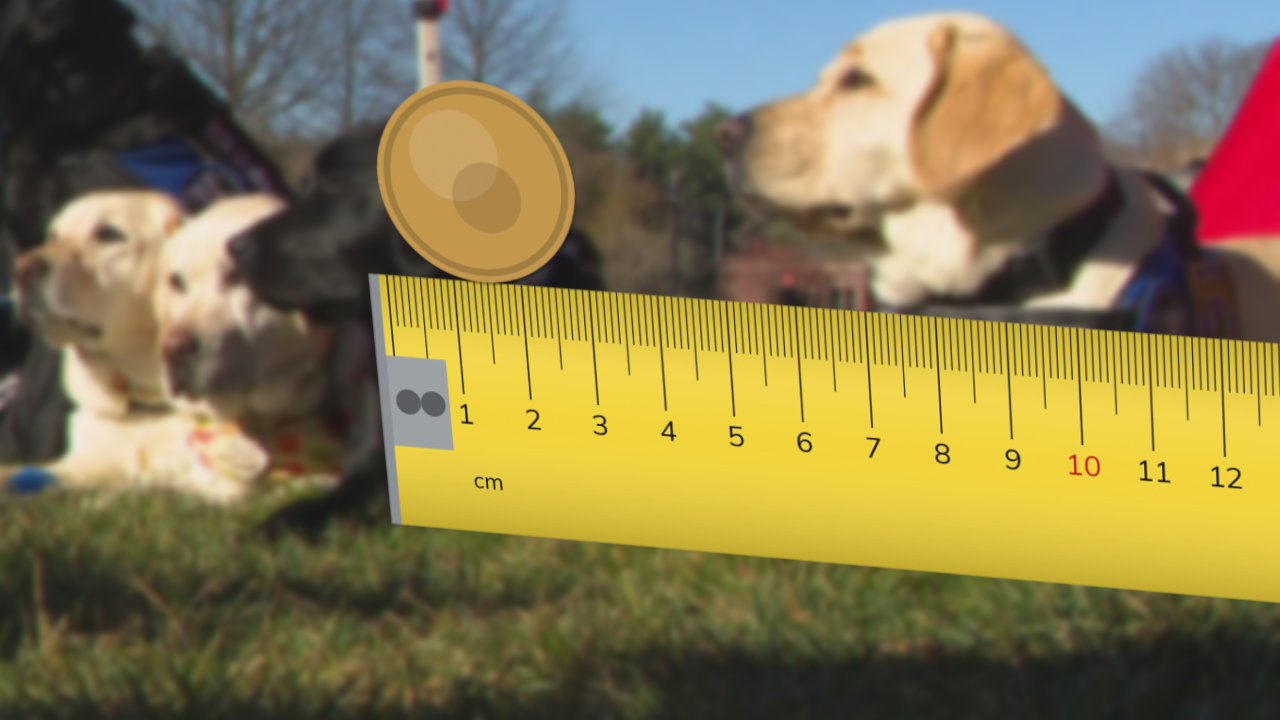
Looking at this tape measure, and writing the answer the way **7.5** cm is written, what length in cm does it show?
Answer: **2.9** cm
